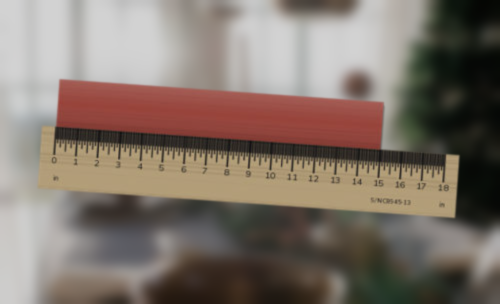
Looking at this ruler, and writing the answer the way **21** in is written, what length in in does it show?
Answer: **15** in
